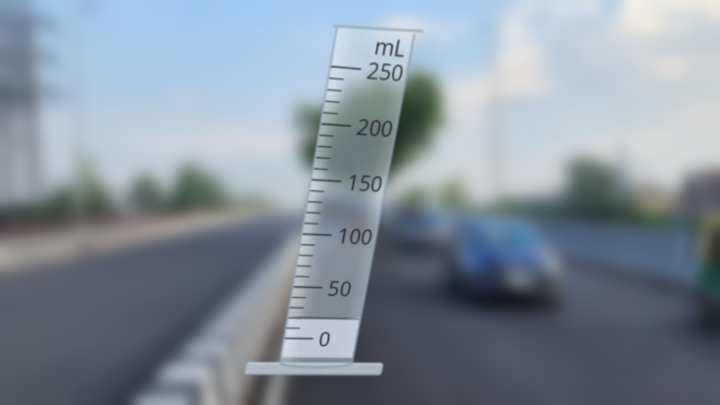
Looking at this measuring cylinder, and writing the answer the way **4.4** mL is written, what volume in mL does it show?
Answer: **20** mL
